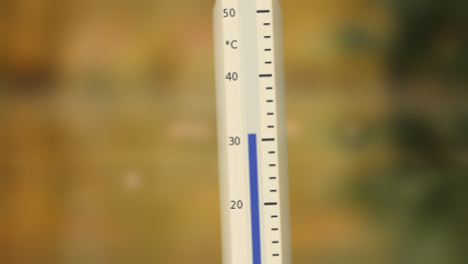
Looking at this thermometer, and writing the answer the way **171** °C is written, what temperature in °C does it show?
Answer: **31** °C
